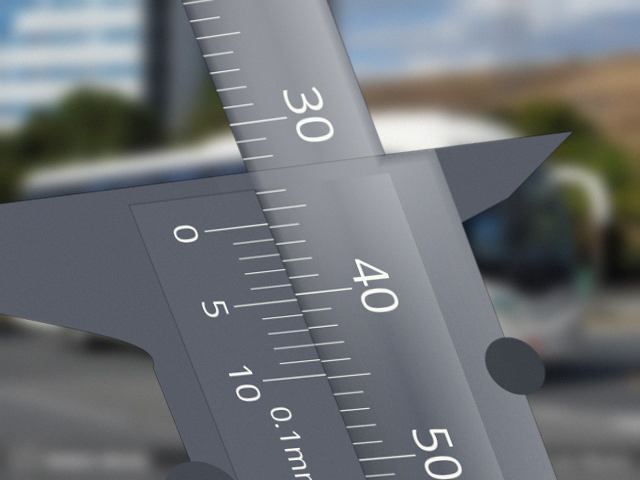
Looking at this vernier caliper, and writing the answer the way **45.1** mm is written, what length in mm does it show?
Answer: **35.8** mm
